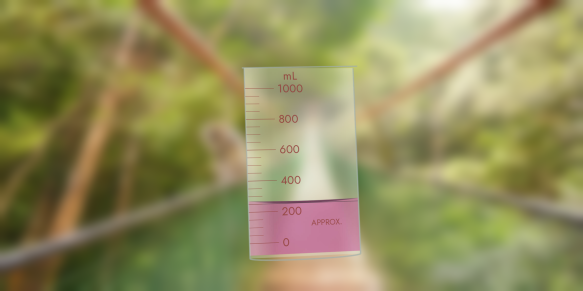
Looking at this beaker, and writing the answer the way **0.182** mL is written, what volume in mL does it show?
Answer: **250** mL
